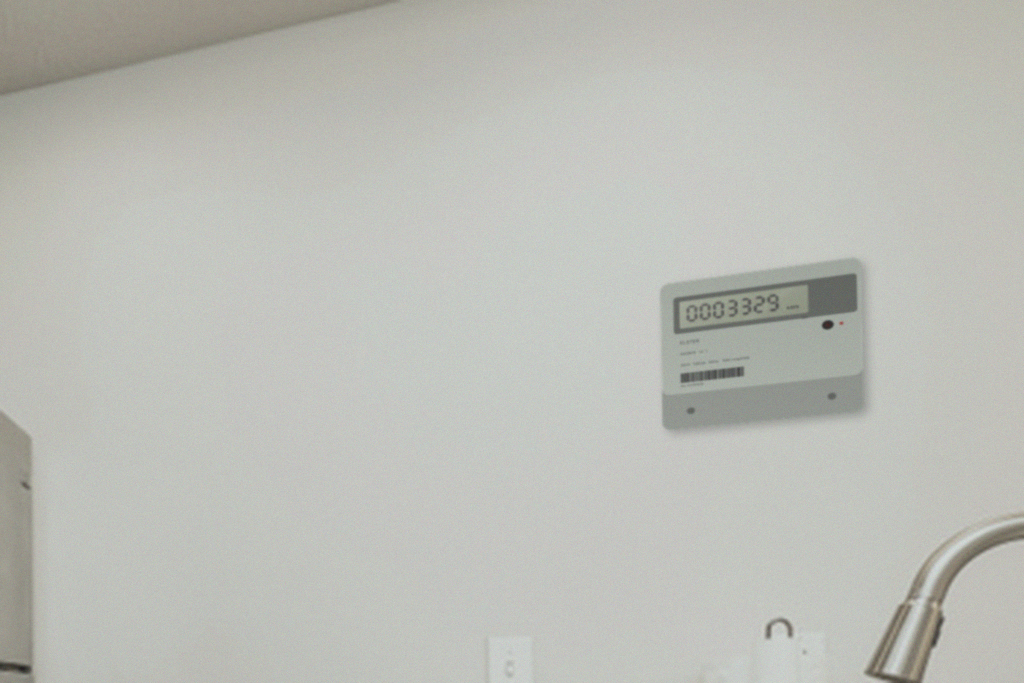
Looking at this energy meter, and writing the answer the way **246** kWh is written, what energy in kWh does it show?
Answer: **3329** kWh
